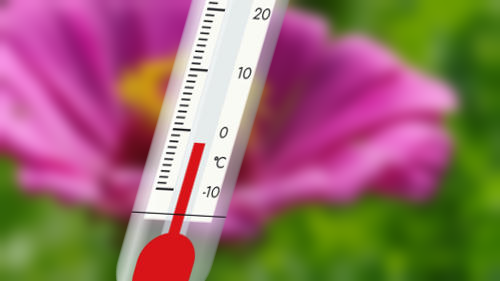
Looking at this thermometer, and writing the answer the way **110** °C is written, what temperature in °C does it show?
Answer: **-2** °C
